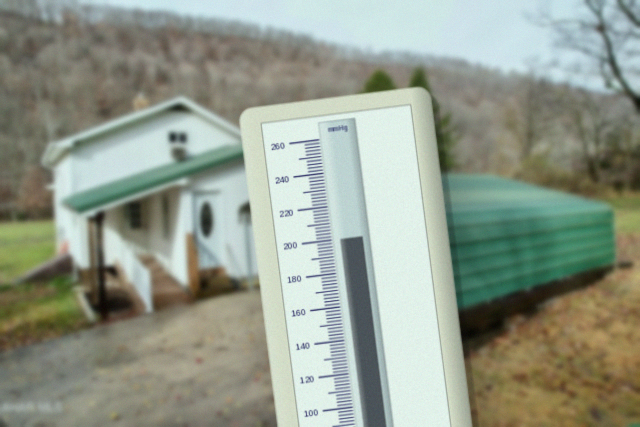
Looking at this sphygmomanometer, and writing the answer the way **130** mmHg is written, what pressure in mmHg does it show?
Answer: **200** mmHg
